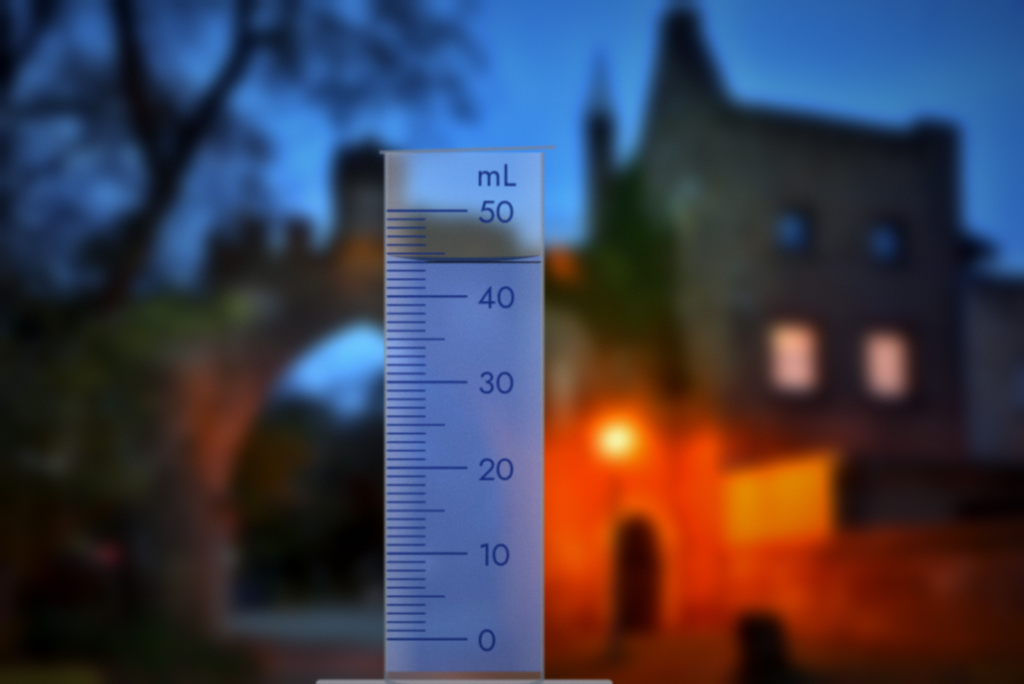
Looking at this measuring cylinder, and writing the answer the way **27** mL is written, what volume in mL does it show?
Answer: **44** mL
